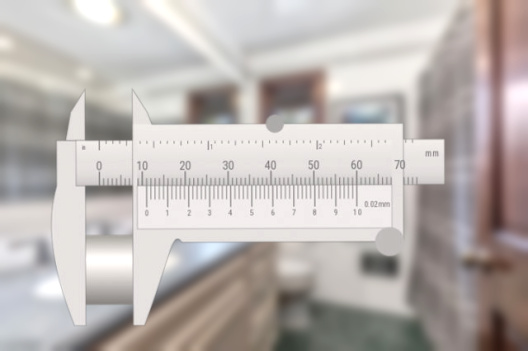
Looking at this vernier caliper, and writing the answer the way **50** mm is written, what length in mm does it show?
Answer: **11.0** mm
